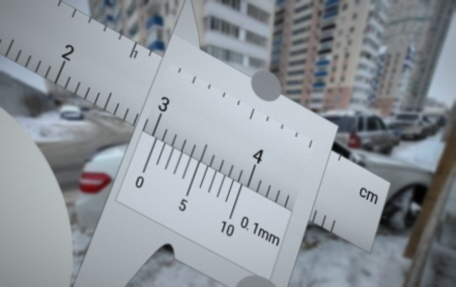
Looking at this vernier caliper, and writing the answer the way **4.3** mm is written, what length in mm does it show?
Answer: **30.4** mm
